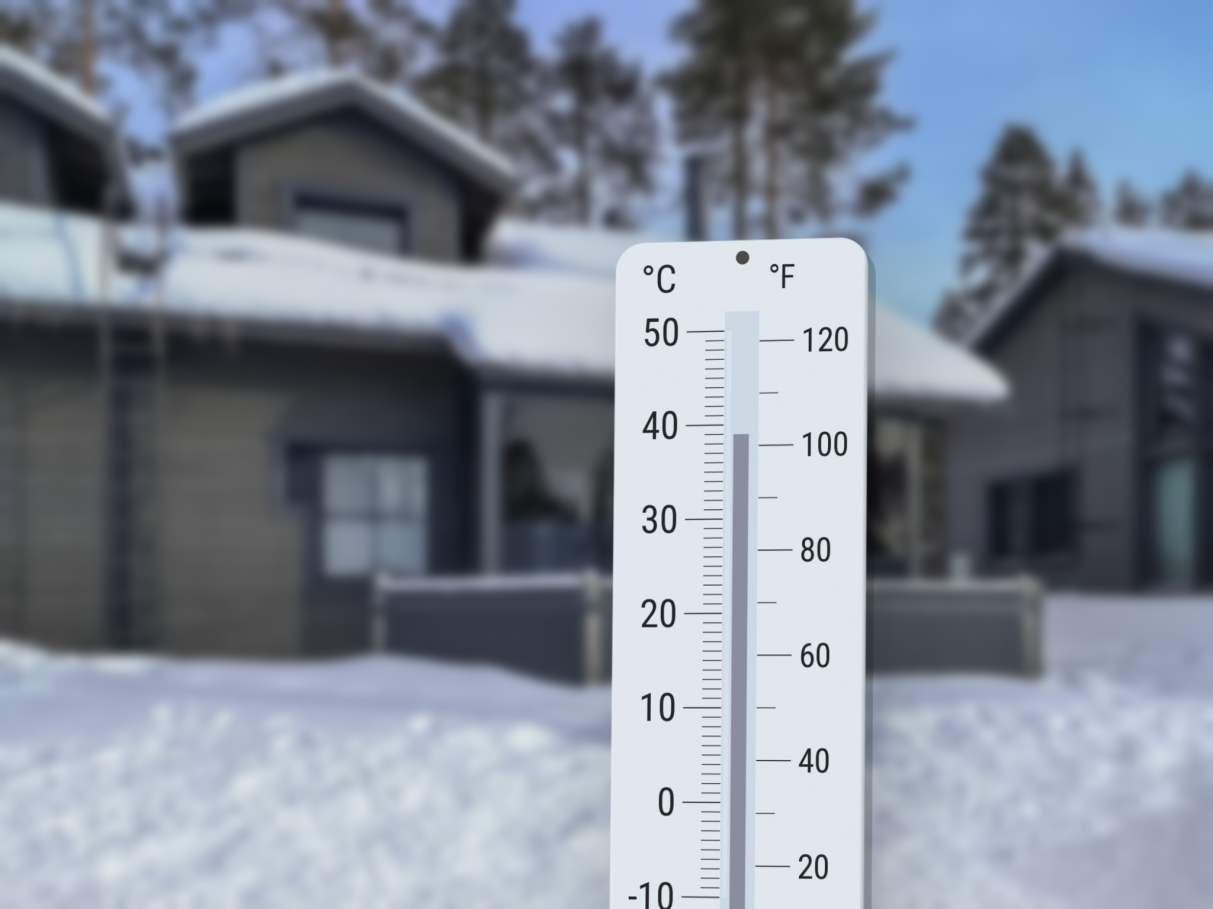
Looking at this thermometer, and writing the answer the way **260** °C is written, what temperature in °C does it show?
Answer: **39** °C
